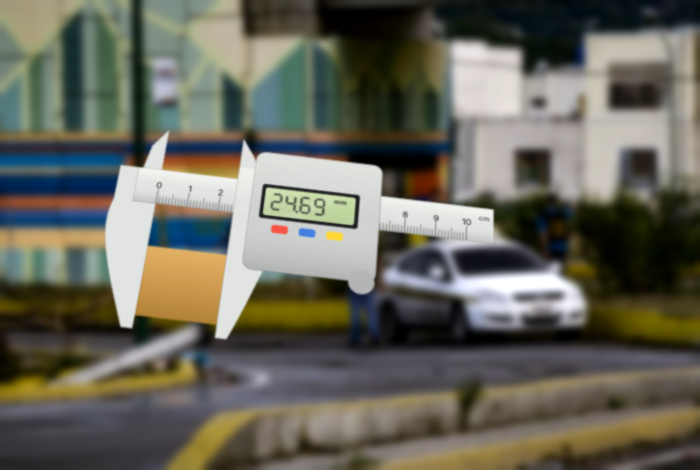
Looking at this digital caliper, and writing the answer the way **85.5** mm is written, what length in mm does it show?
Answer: **24.69** mm
